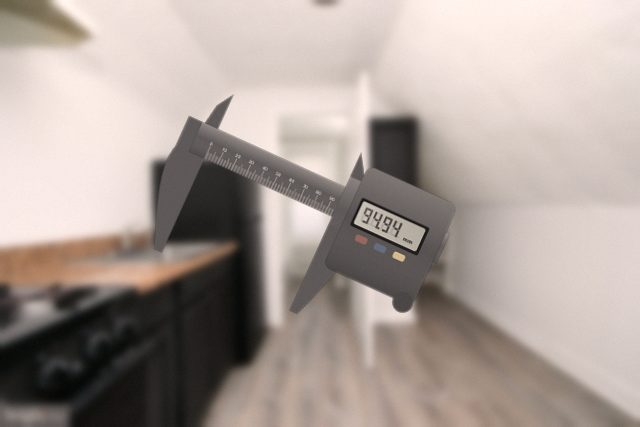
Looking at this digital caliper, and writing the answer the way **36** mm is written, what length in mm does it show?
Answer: **94.94** mm
